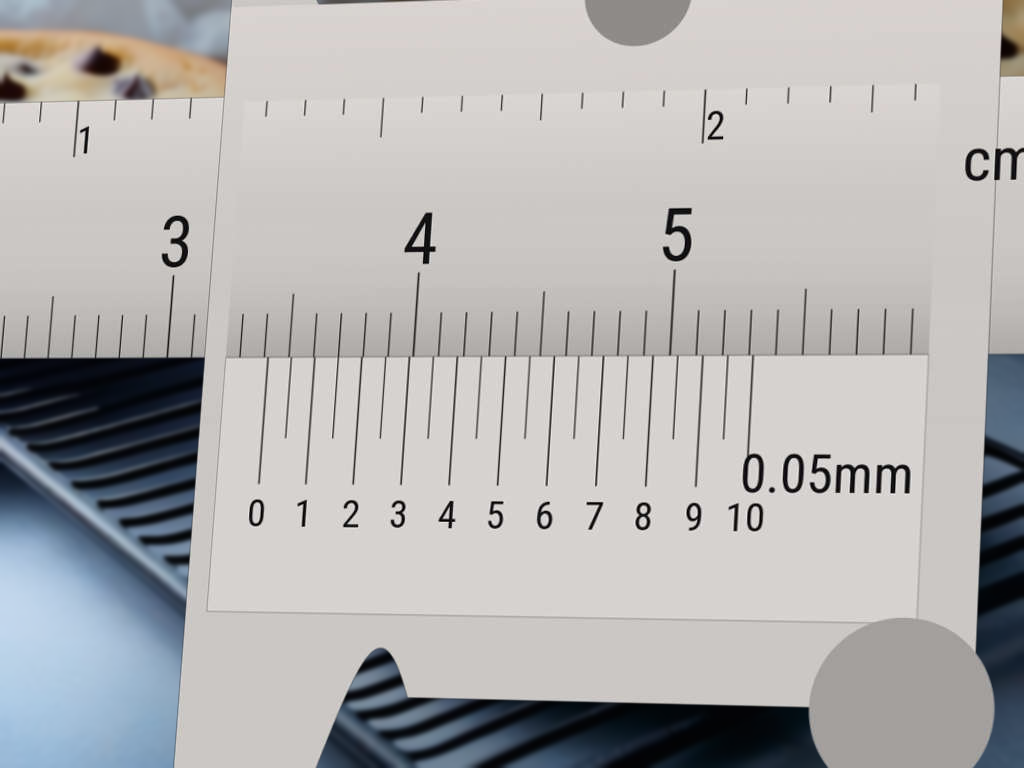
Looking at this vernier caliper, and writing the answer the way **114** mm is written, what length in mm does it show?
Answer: **34.15** mm
